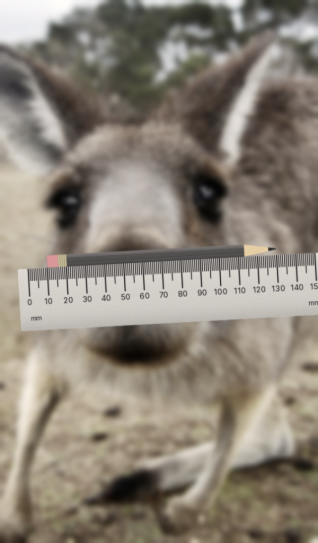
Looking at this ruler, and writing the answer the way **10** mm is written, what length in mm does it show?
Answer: **120** mm
